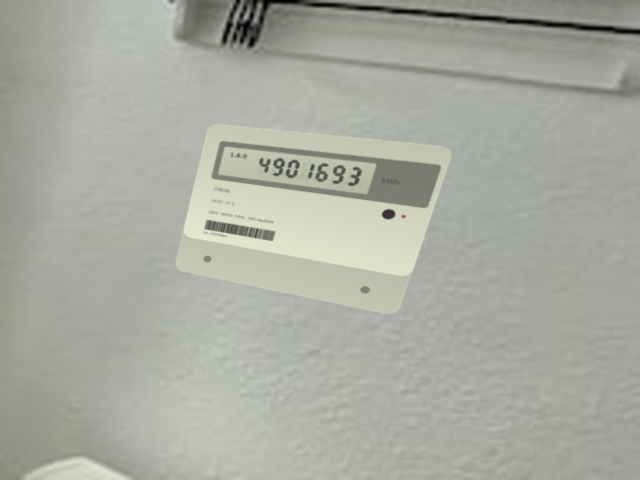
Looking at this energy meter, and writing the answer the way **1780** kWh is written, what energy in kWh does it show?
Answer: **4901693** kWh
